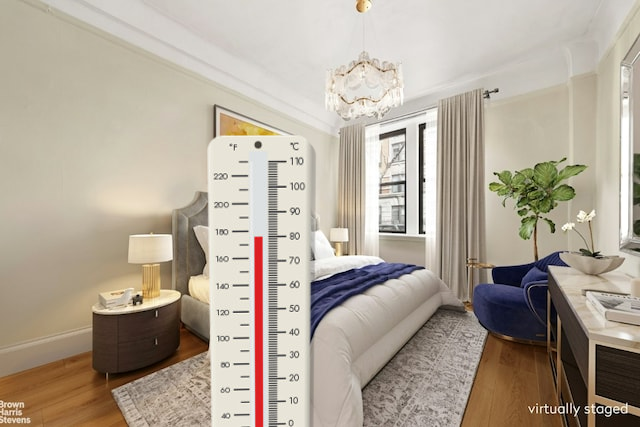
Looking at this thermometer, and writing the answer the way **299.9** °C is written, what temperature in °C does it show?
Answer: **80** °C
